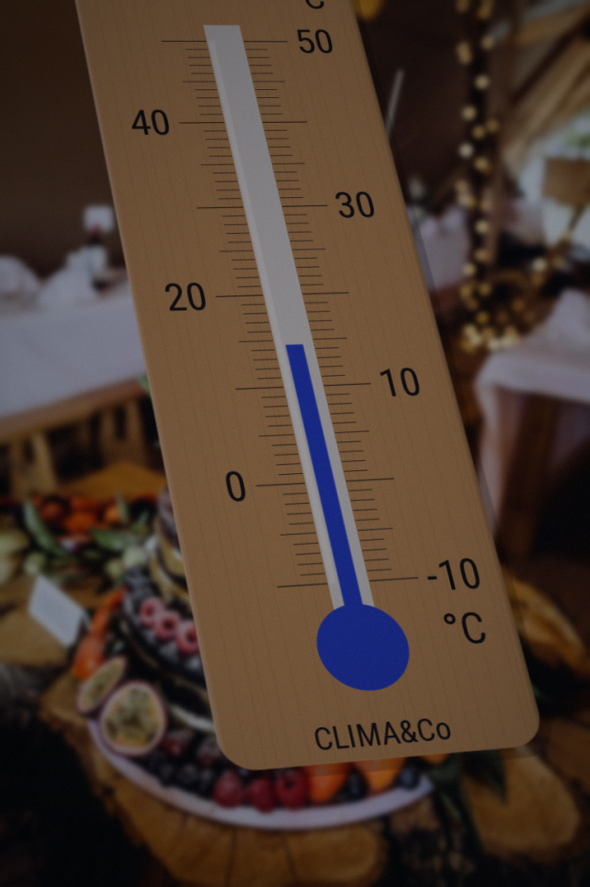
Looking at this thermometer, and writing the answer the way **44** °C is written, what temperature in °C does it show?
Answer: **14.5** °C
